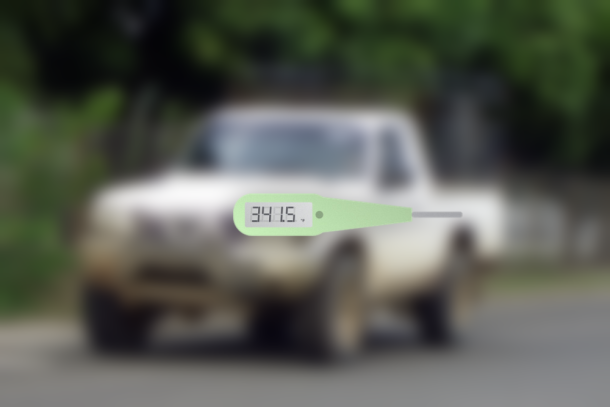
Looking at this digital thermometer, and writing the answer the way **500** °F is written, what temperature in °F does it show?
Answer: **341.5** °F
